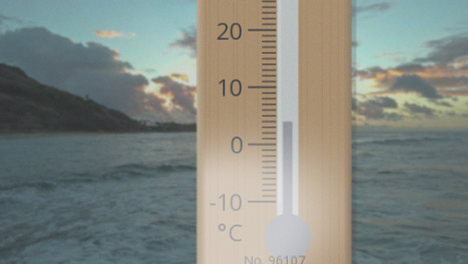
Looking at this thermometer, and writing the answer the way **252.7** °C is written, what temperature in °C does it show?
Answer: **4** °C
